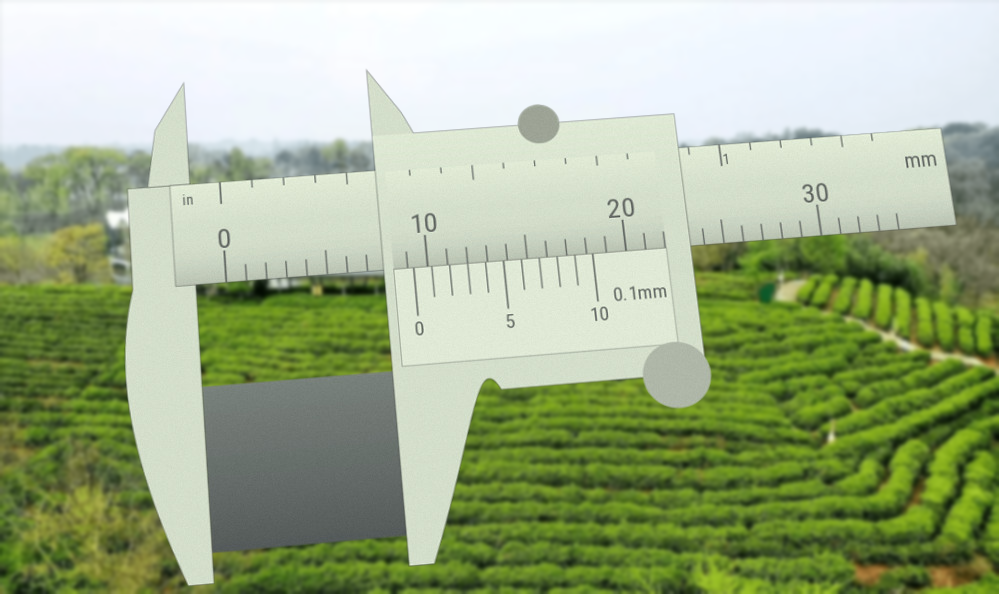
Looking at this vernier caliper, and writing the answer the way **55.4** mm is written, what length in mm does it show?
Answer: **9.3** mm
